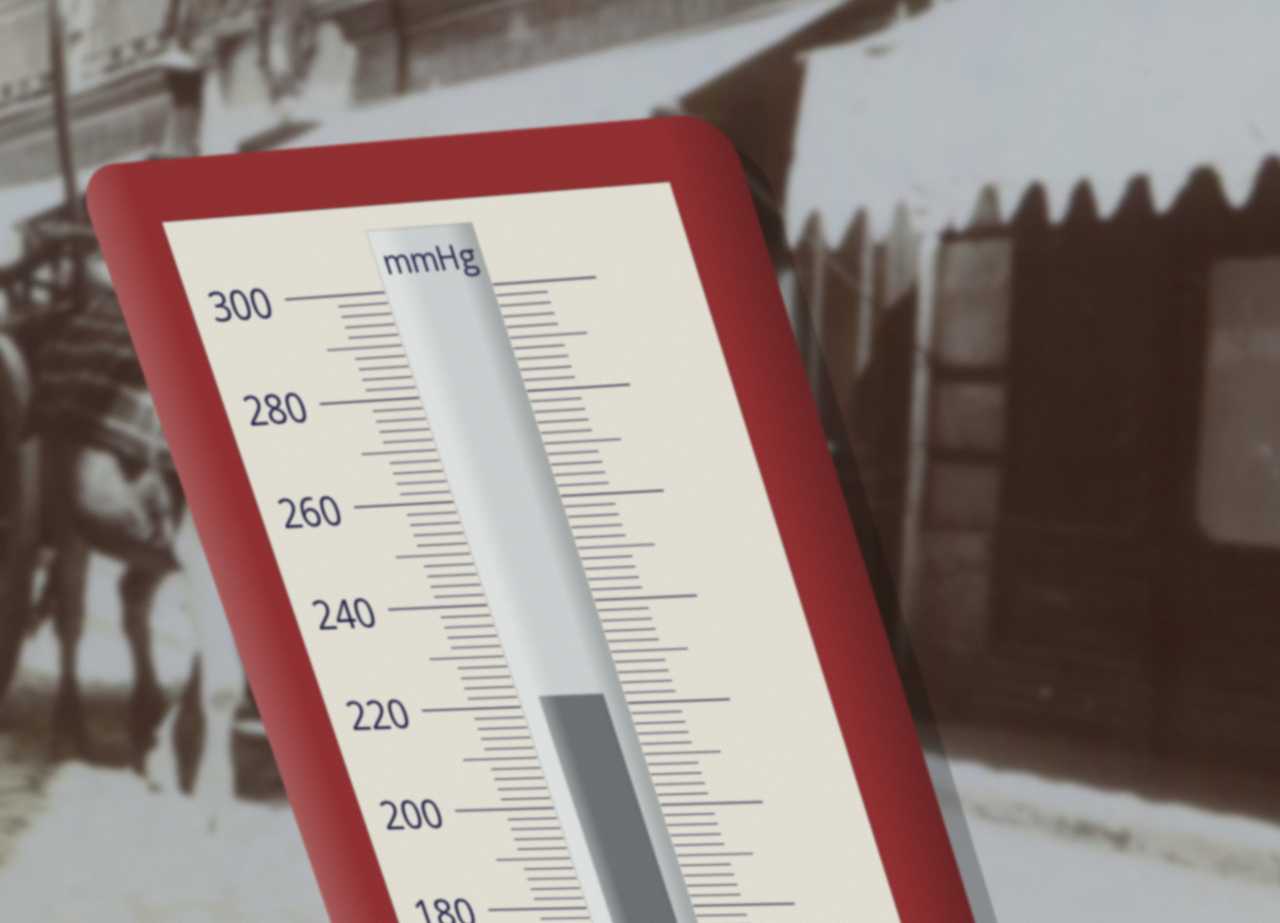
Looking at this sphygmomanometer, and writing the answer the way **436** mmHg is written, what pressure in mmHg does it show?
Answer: **222** mmHg
